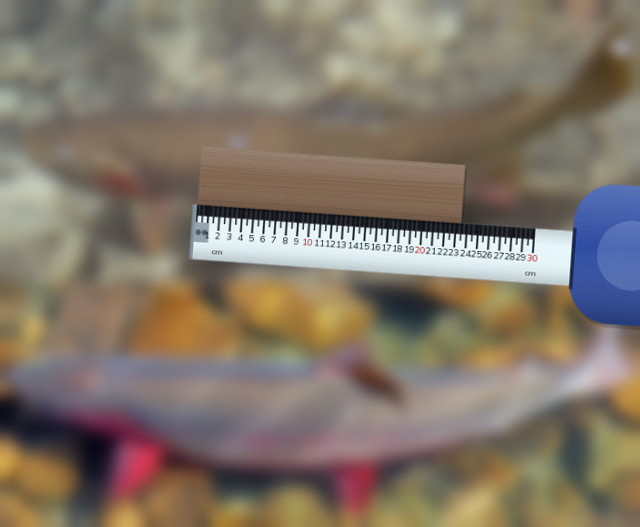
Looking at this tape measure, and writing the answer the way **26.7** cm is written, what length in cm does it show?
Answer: **23.5** cm
